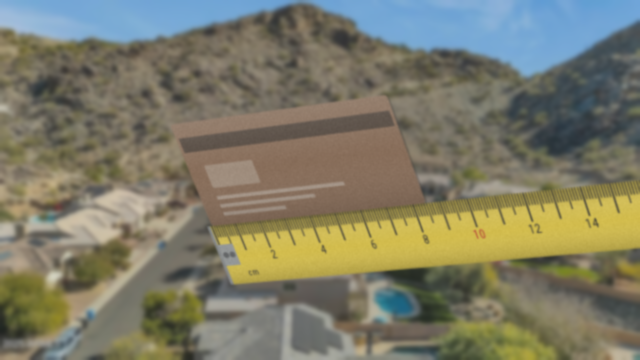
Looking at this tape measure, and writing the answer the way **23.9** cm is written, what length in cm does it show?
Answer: **8.5** cm
